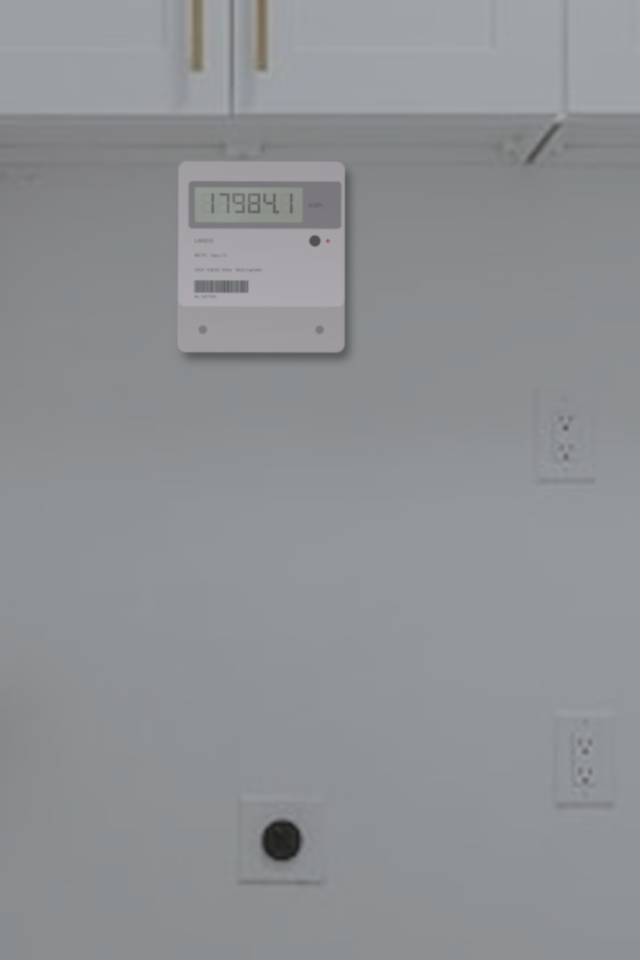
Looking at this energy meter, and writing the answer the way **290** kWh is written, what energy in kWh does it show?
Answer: **17984.1** kWh
